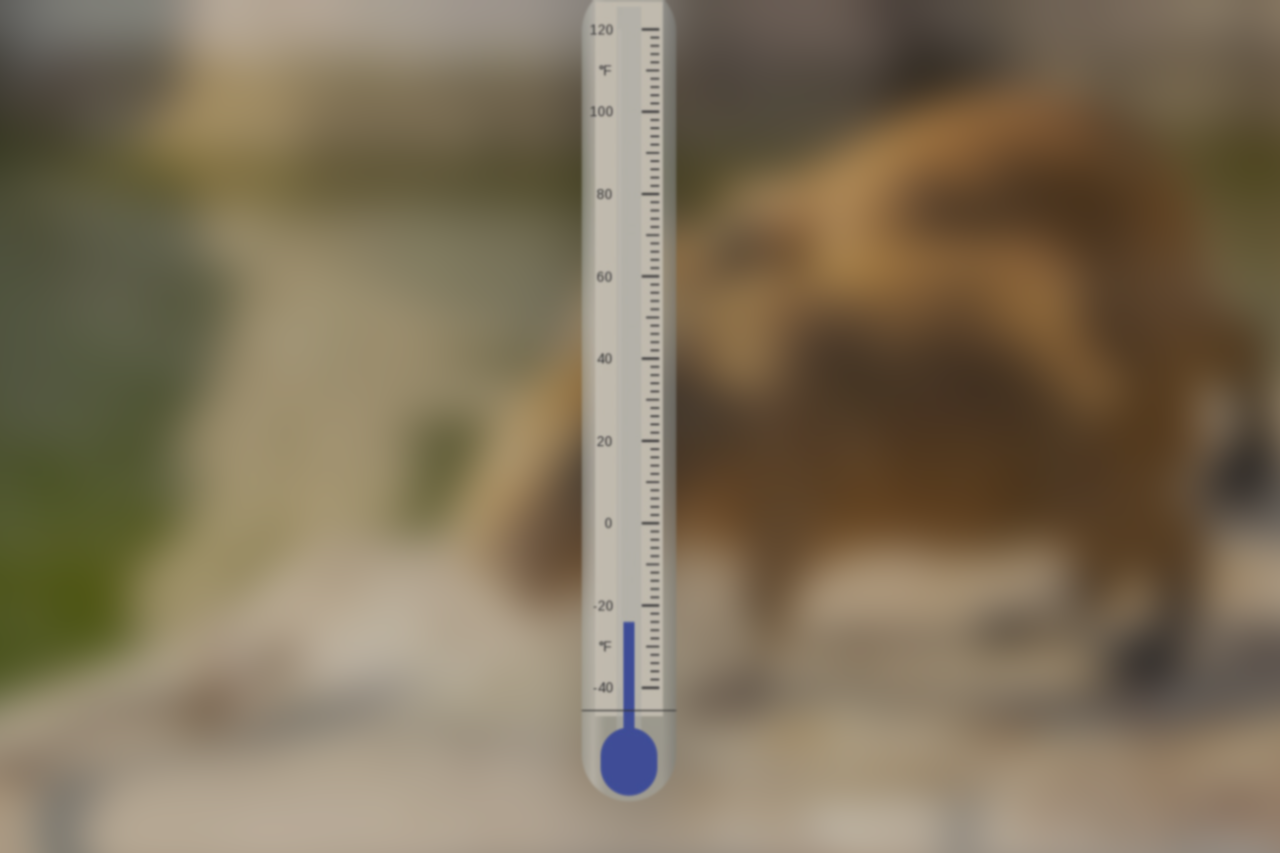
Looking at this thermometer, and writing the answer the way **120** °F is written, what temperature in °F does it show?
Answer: **-24** °F
